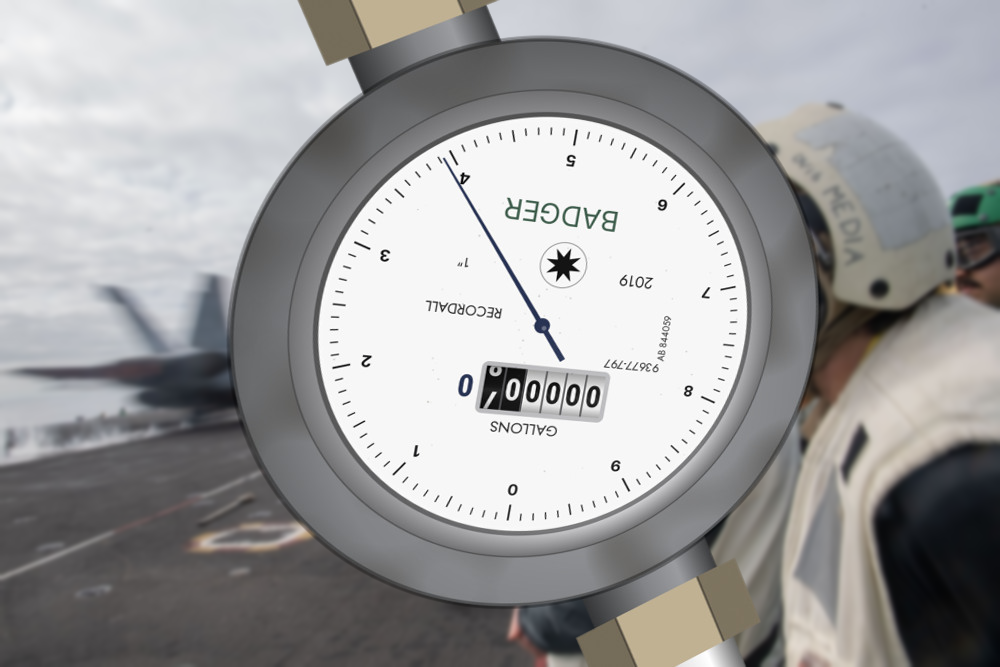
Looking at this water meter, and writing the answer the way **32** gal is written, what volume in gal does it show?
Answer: **73.9** gal
